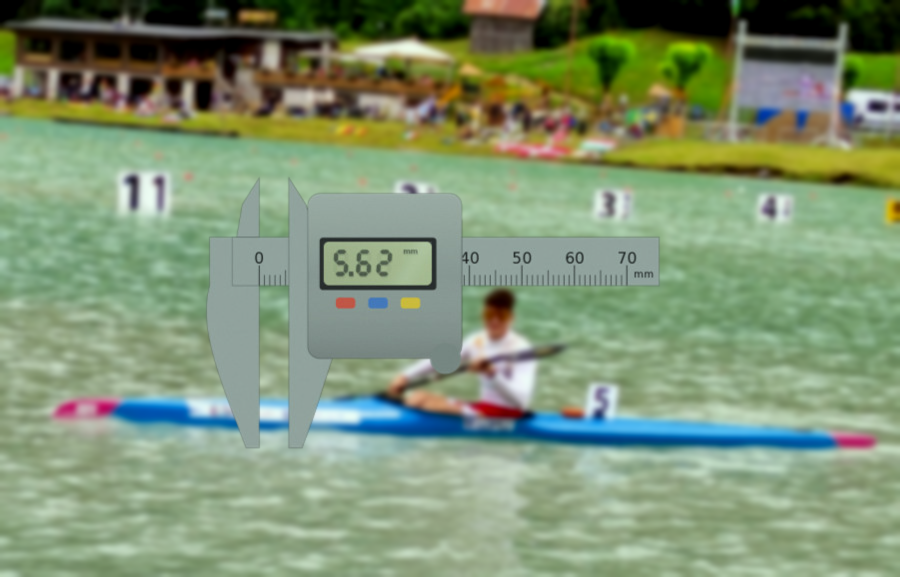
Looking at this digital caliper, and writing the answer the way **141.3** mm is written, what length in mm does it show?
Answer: **5.62** mm
